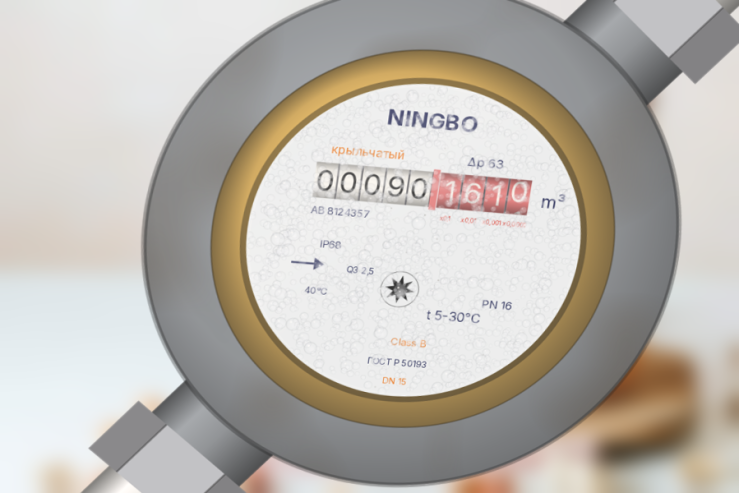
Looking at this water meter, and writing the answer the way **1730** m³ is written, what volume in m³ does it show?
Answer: **90.1610** m³
